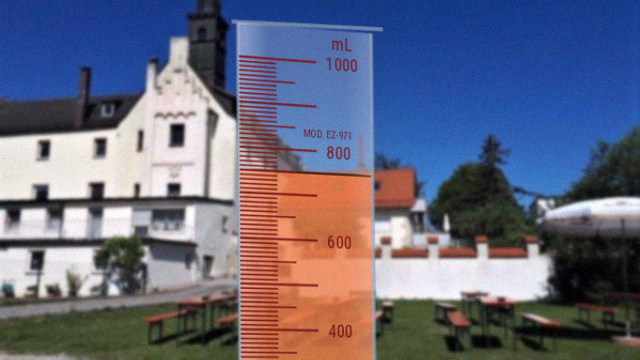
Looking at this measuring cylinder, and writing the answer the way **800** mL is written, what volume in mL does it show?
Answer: **750** mL
